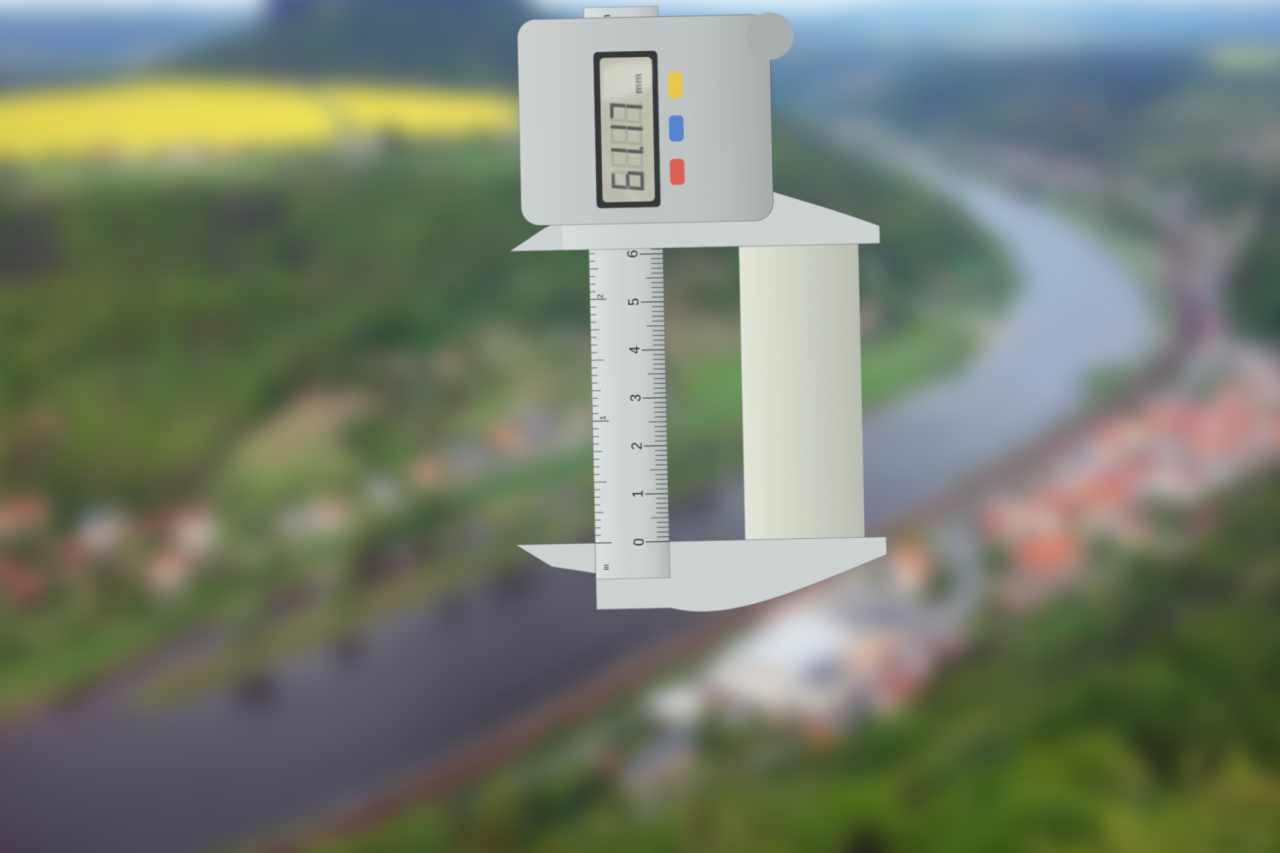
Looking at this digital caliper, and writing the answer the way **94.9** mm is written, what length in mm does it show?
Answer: **61.17** mm
